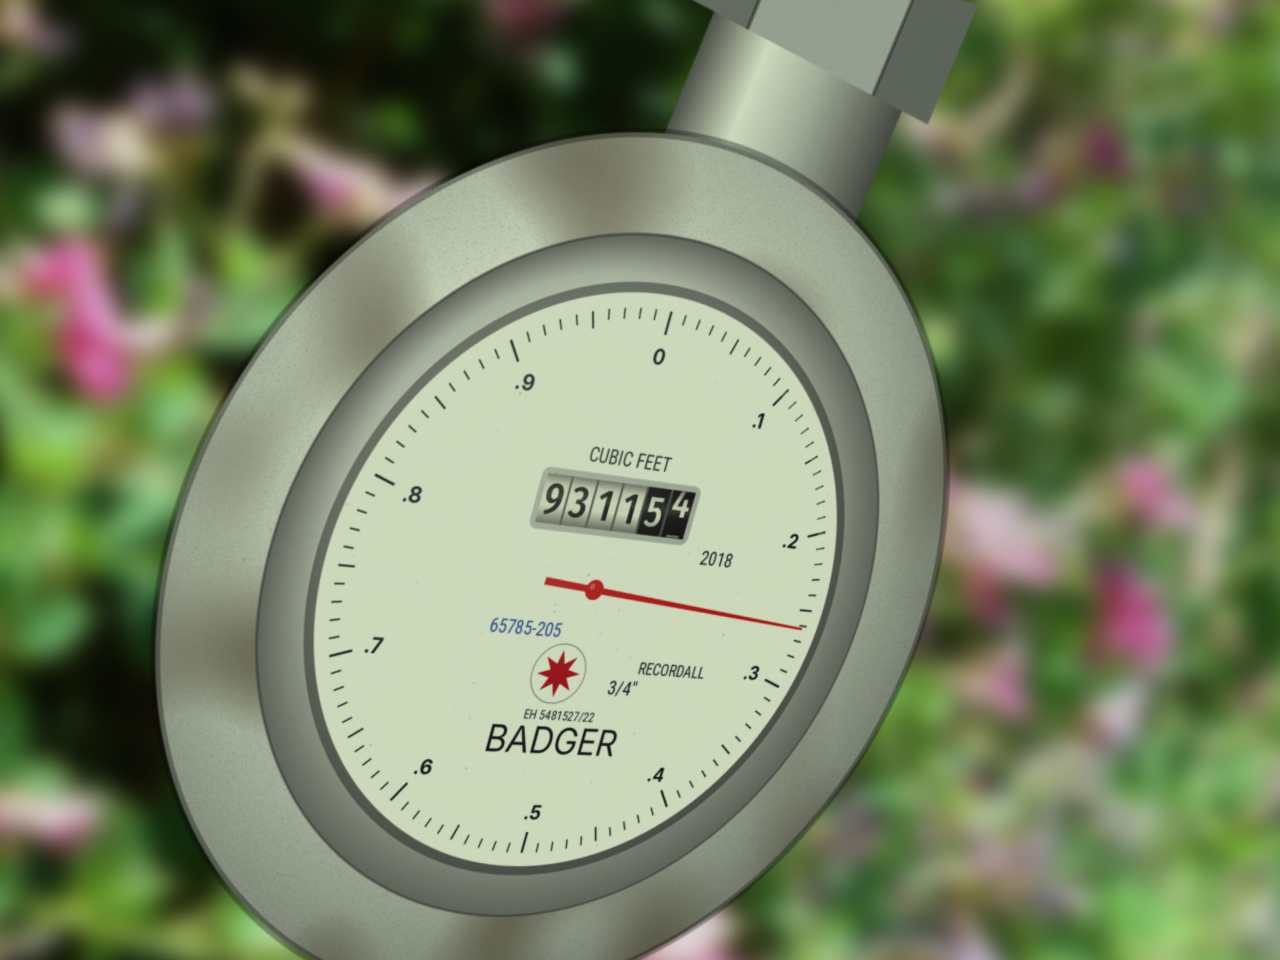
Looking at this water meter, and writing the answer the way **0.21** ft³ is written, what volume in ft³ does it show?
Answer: **931154.26** ft³
